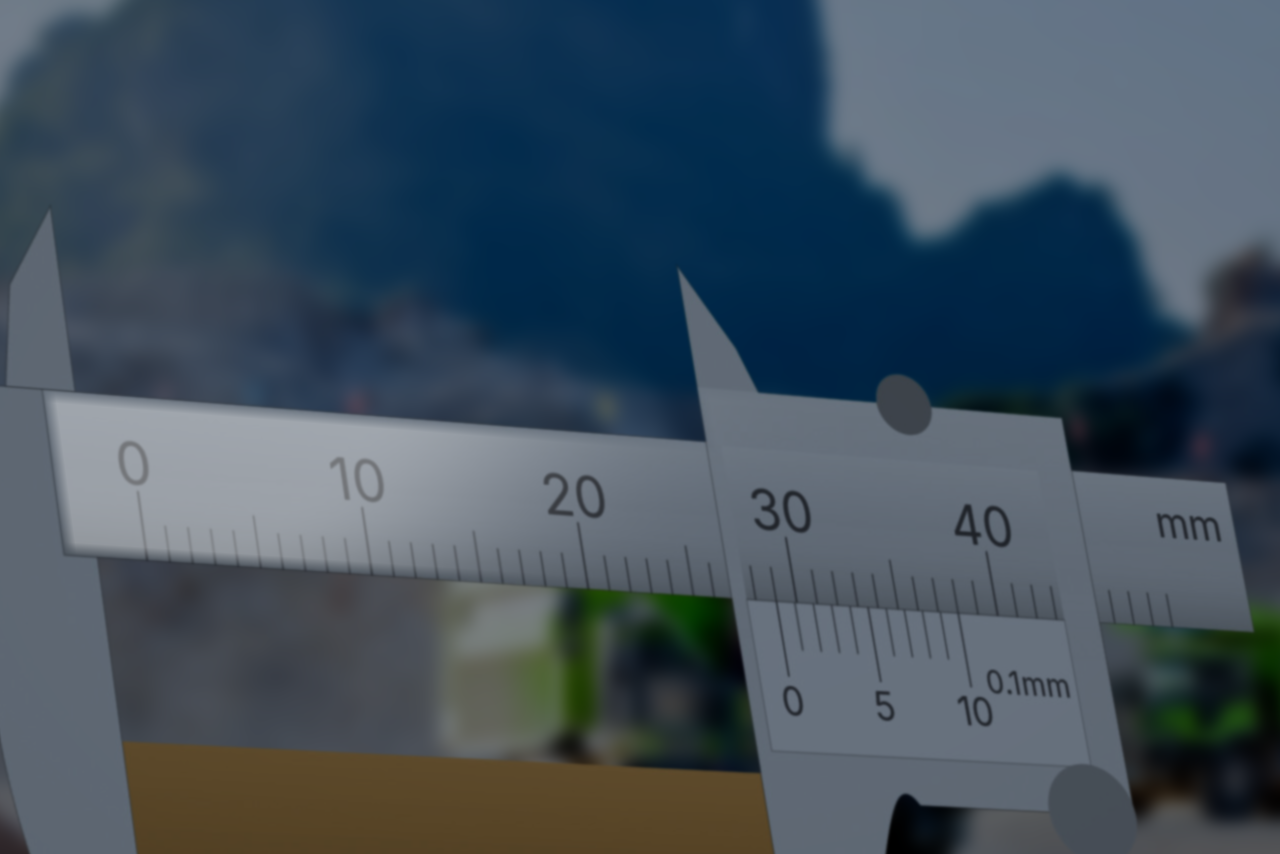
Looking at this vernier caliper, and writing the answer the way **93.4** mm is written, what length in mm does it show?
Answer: **29.0** mm
